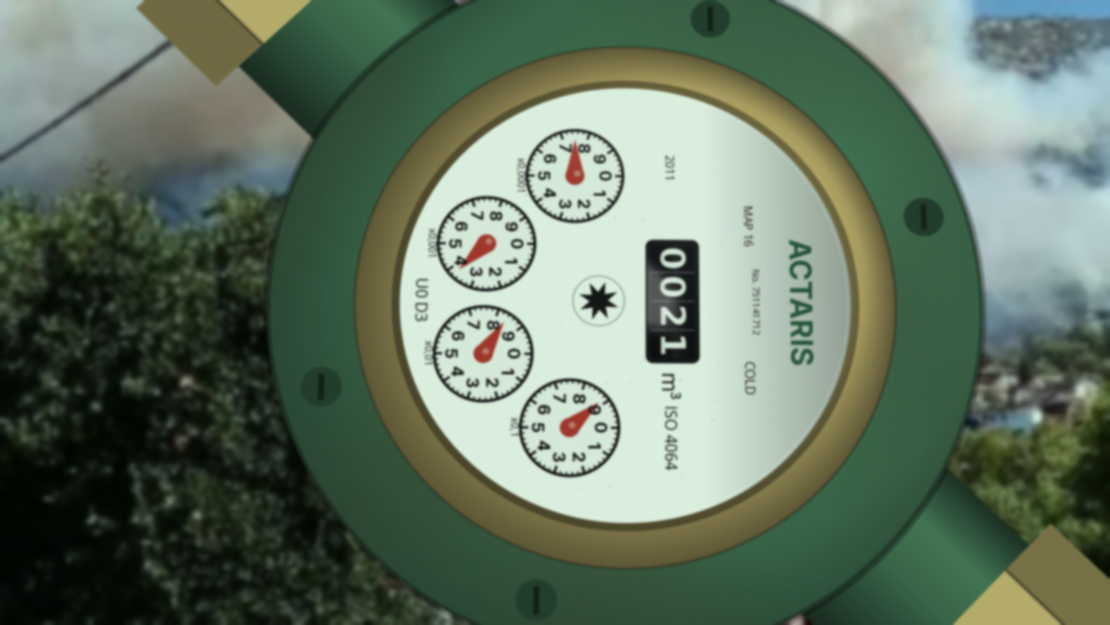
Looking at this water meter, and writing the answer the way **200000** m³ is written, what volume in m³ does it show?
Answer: **21.8837** m³
